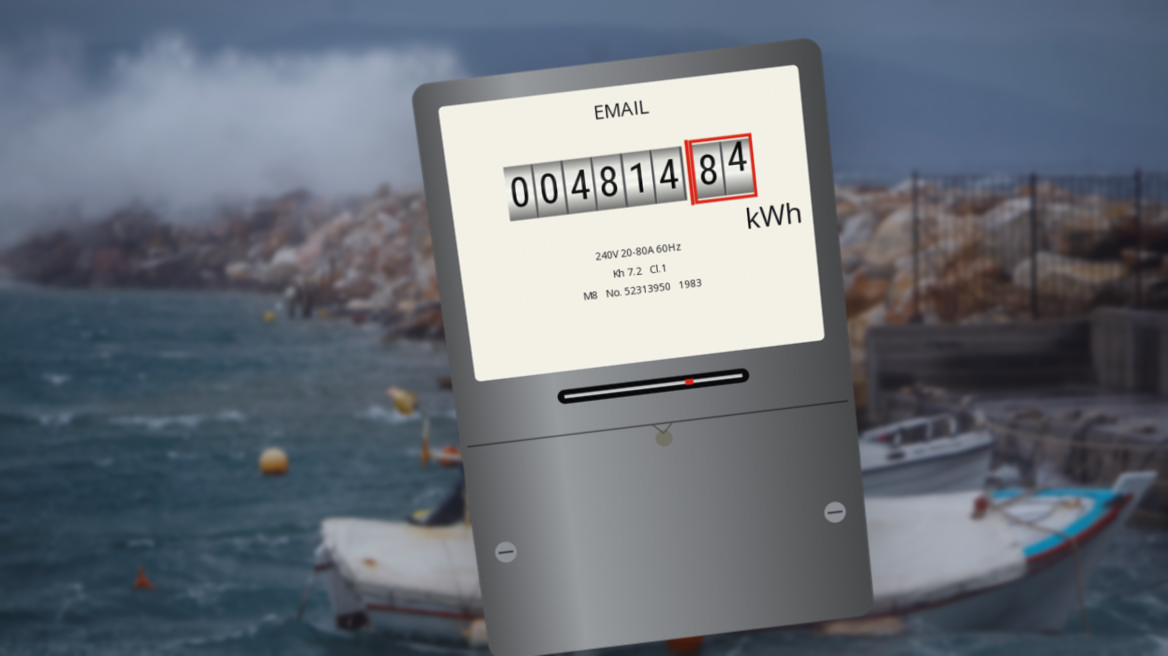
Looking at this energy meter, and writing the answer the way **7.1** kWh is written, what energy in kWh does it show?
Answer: **4814.84** kWh
